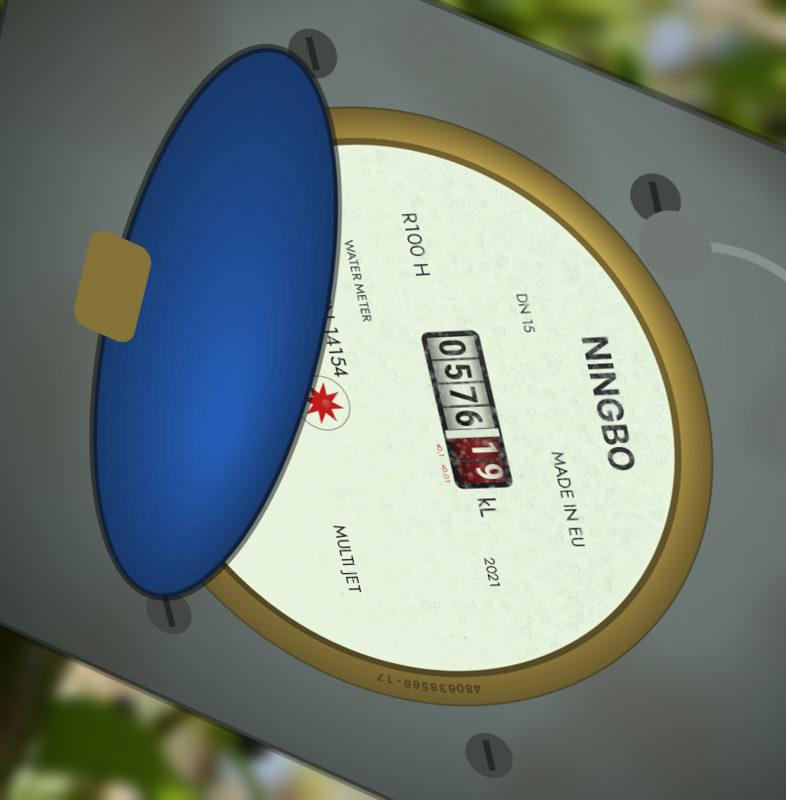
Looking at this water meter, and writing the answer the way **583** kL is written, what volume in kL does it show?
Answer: **576.19** kL
